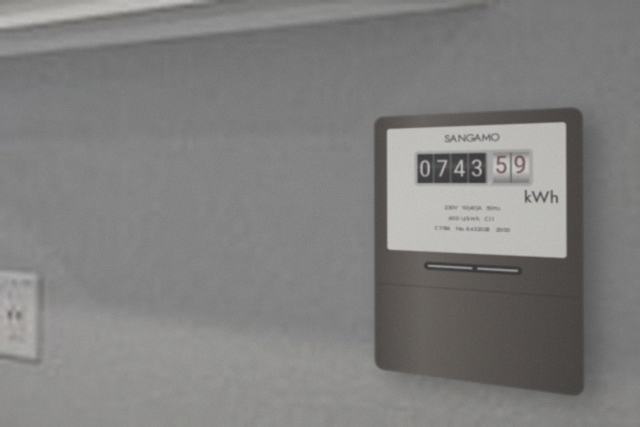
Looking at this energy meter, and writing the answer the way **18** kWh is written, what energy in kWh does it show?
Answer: **743.59** kWh
